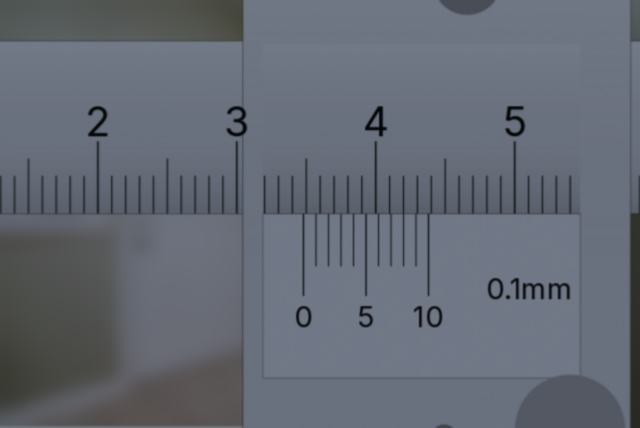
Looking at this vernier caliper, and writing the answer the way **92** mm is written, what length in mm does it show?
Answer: **34.8** mm
